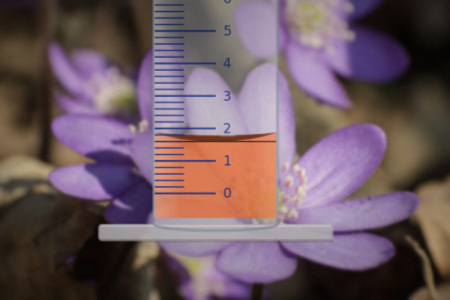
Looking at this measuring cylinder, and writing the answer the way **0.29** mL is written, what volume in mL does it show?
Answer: **1.6** mL
